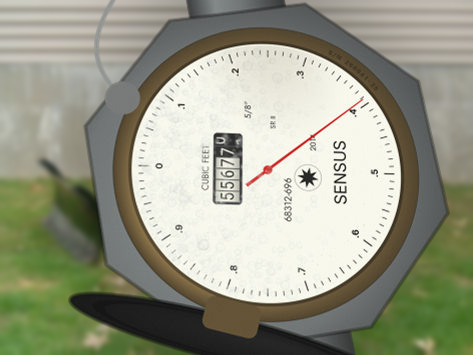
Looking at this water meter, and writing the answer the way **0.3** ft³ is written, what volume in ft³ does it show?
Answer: **556770.39** ft³
